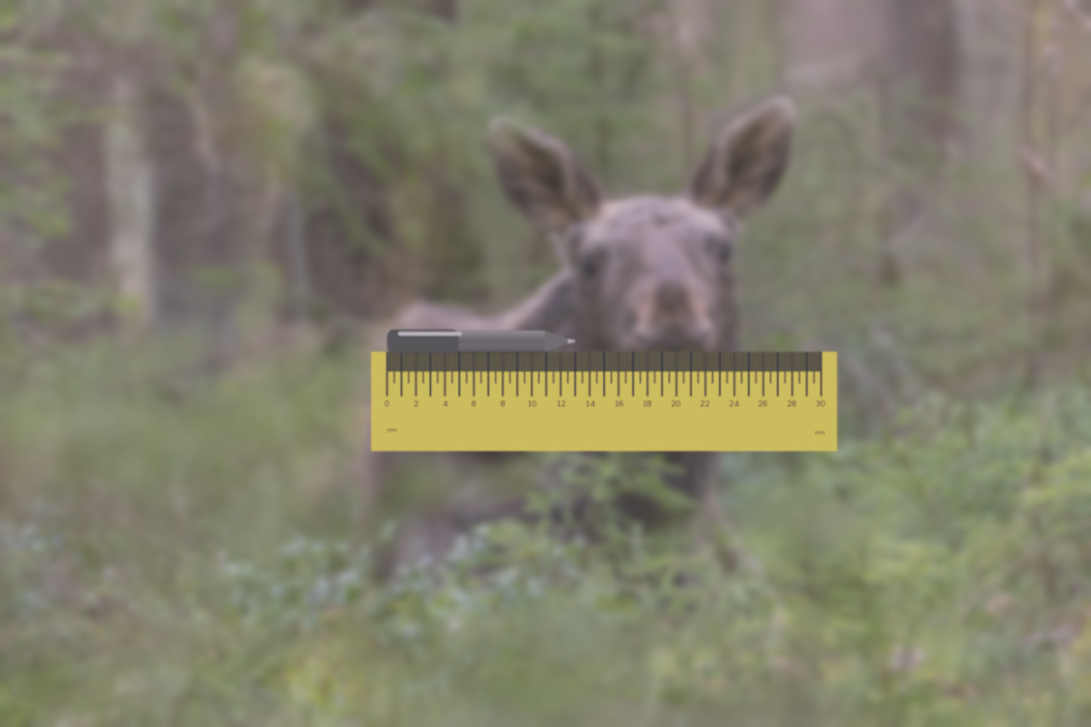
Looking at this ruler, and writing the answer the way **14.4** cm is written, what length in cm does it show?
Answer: **13** cm
